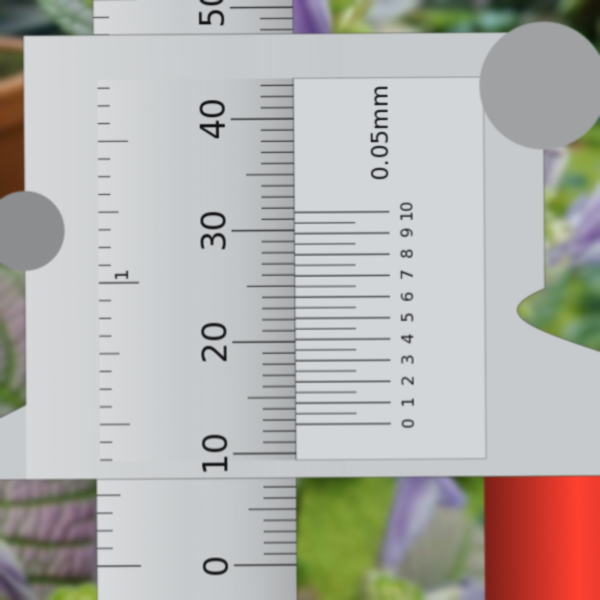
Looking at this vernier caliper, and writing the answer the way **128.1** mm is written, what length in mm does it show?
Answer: **12.6** mm
